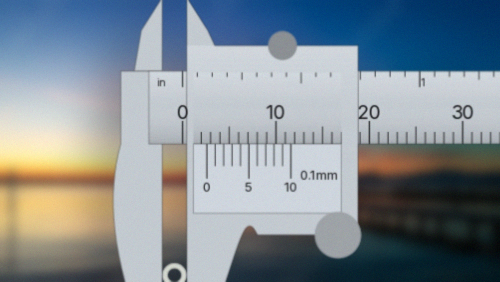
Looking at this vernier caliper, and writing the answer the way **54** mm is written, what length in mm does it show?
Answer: **2.6** mm
